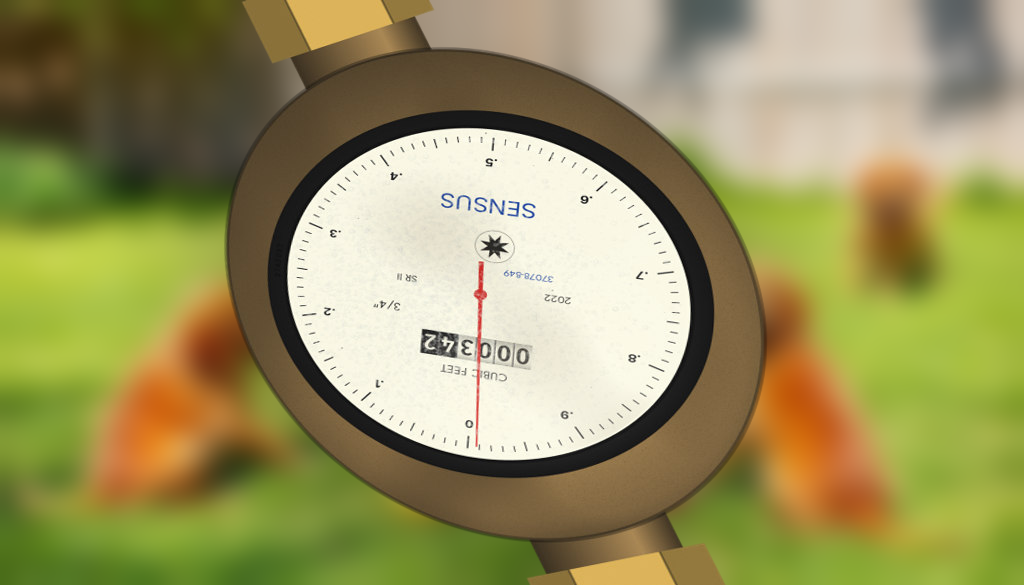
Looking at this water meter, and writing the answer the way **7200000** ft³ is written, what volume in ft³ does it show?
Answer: **341.99** ft³
